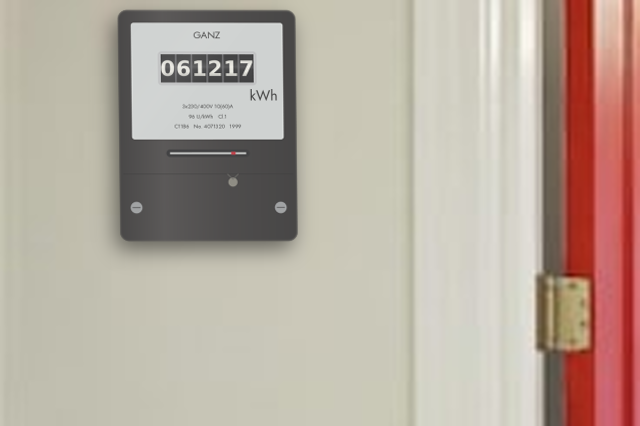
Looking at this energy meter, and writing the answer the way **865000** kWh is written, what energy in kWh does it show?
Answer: **61217** kWh
